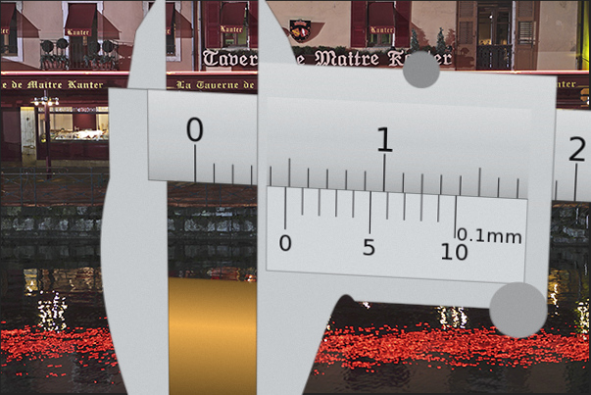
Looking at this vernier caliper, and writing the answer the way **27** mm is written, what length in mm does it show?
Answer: **4.8** mm
